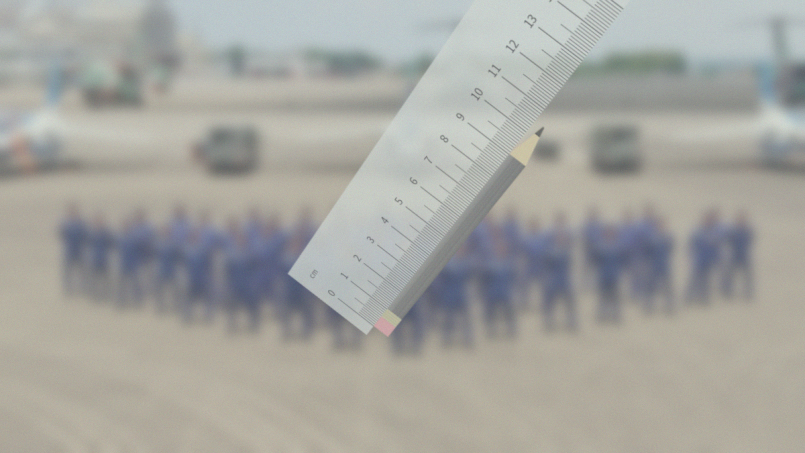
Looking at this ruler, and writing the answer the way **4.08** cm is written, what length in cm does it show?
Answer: **10.5** cm
